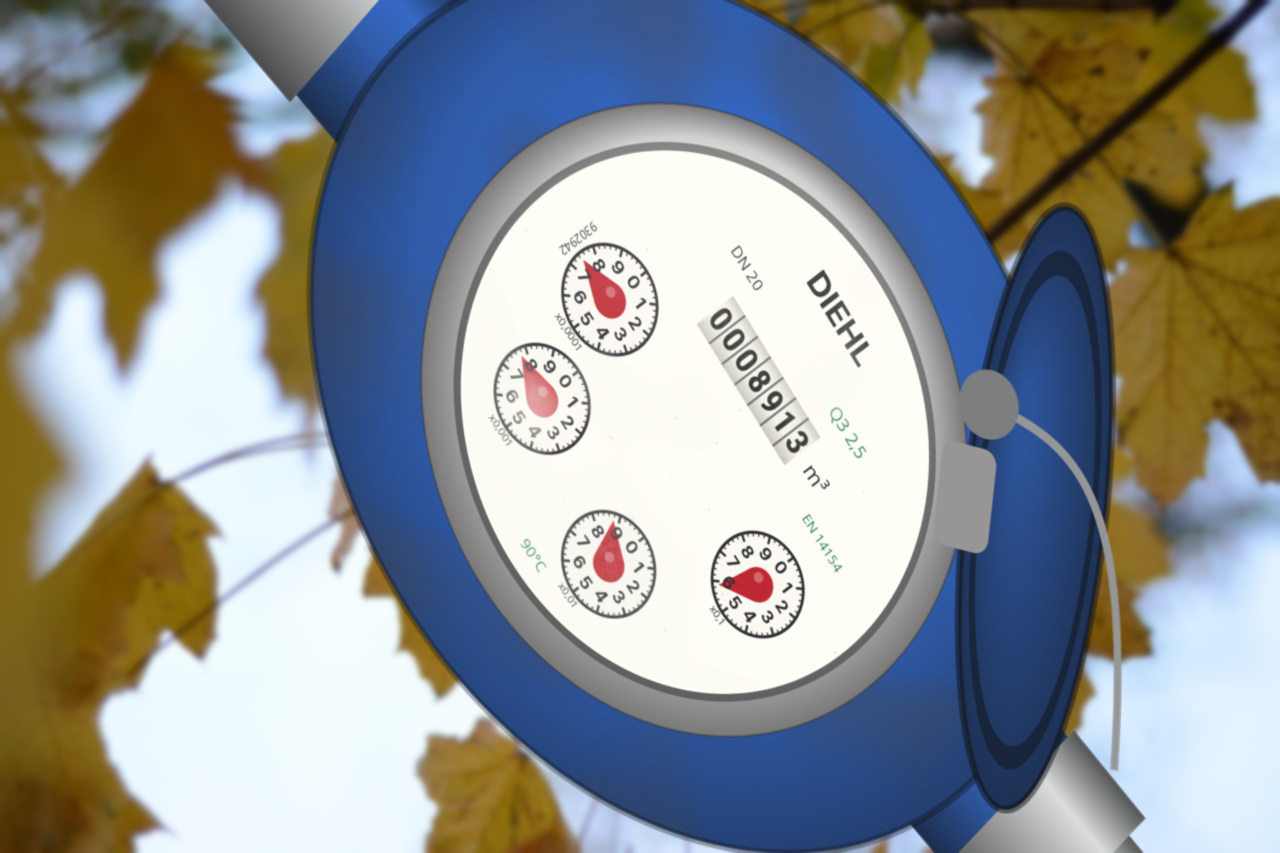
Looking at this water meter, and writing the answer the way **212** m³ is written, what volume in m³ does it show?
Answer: **8913.5877** m³
